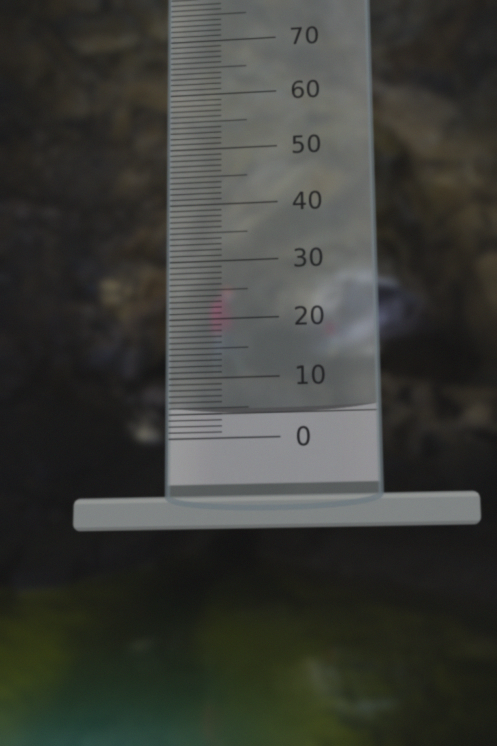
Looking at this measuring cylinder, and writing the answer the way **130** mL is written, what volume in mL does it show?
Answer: **4** mL
